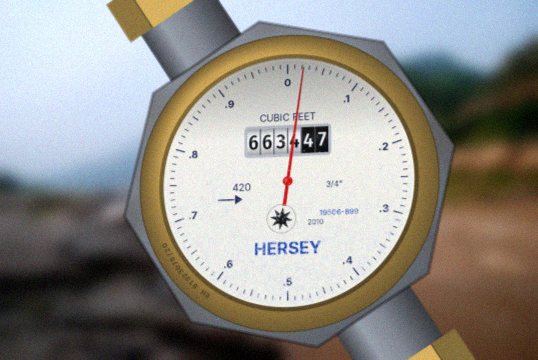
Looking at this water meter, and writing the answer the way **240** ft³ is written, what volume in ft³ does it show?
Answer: **663447.02** ft³
